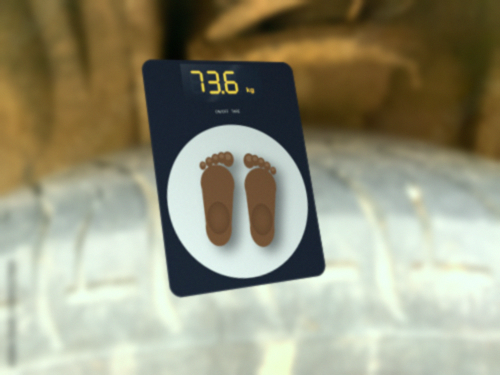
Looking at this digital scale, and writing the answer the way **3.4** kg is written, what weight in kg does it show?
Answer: **73.6** kg
